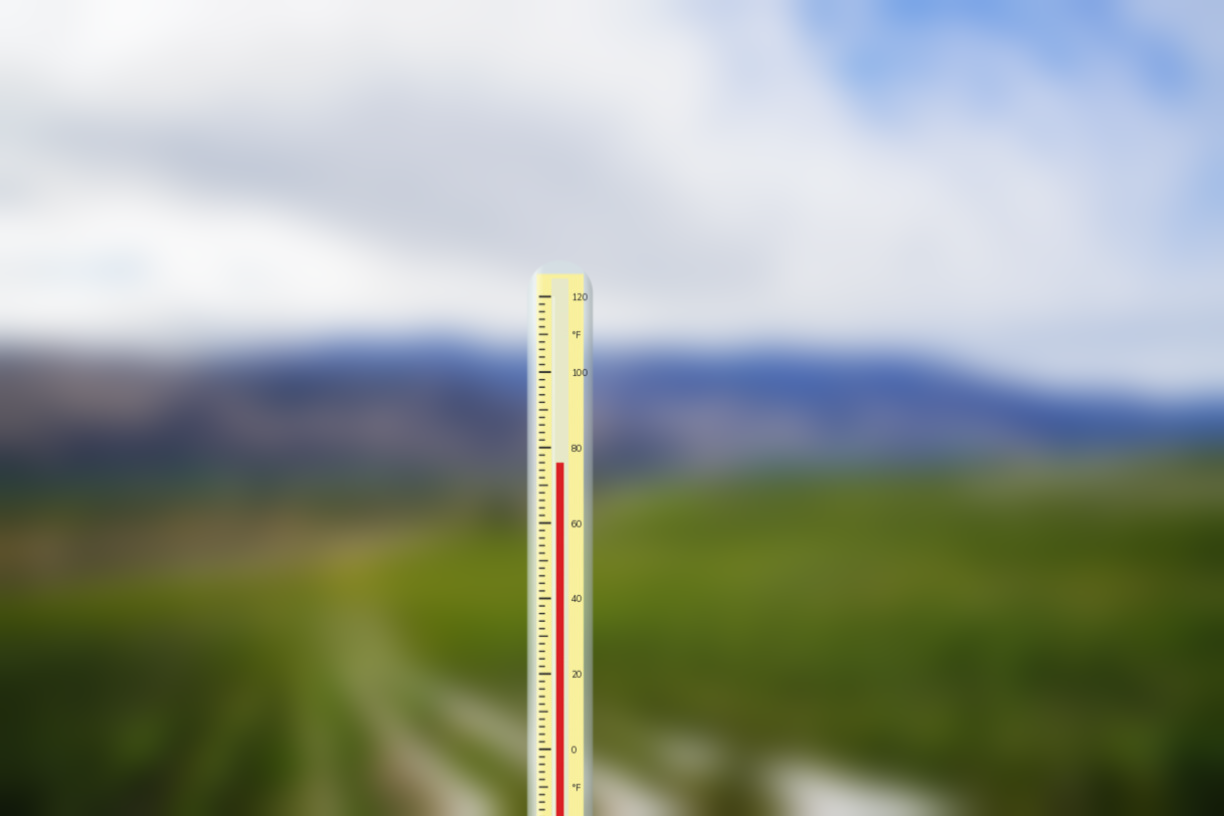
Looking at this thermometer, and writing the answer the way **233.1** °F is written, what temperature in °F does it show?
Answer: **76** °F
